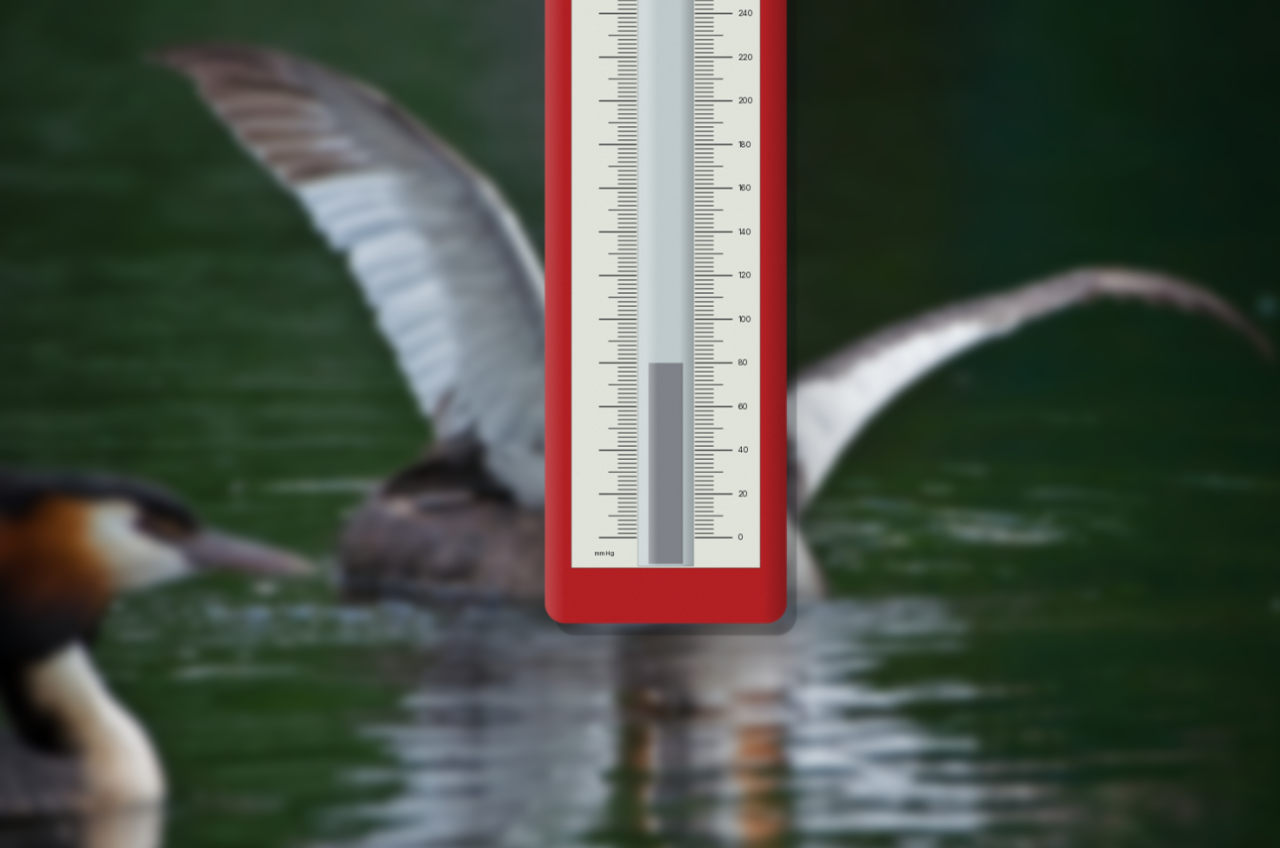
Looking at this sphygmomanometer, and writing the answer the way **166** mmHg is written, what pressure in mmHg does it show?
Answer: **80** mmHg
